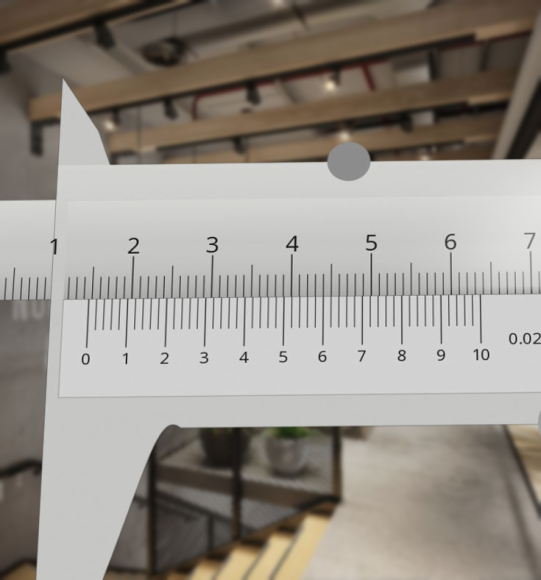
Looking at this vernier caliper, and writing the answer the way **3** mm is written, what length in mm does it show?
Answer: **14.6** mm
